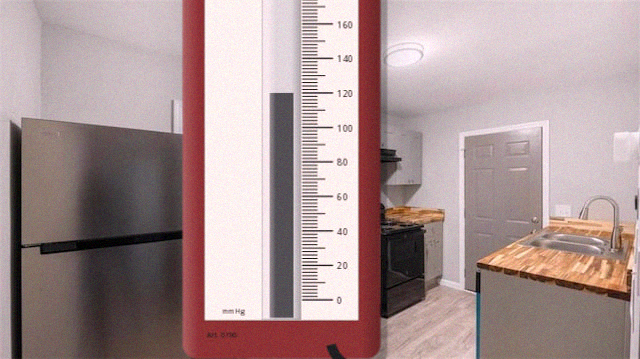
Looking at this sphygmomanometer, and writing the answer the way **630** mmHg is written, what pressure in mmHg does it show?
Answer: **120** mmHg
